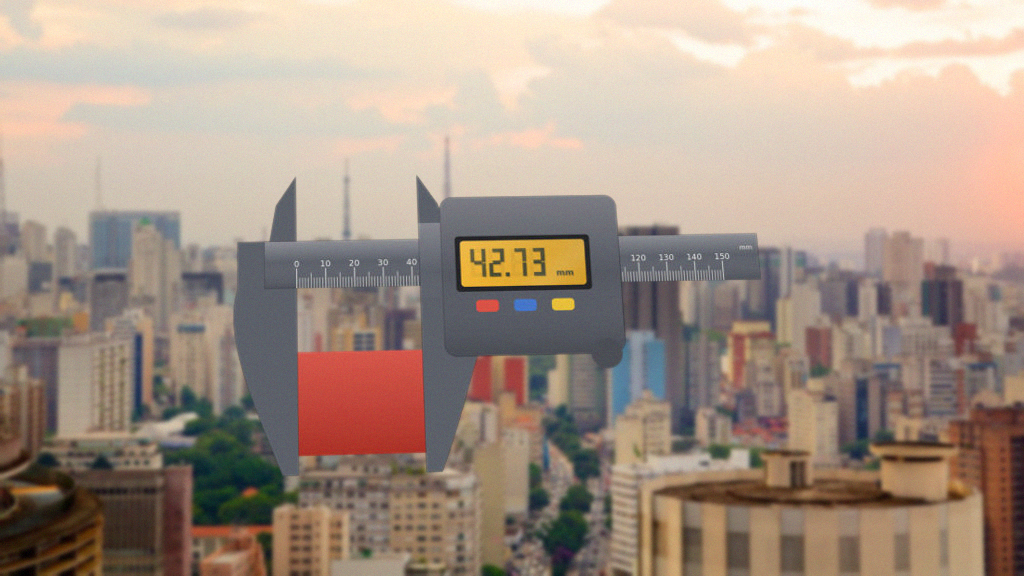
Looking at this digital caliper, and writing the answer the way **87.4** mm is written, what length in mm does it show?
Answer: **42.73** mm
